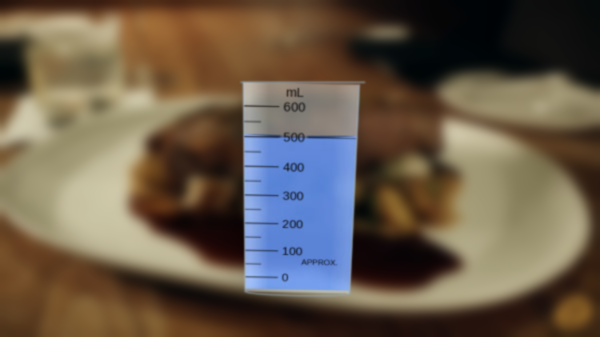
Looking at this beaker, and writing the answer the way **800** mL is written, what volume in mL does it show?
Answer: **500** mL
